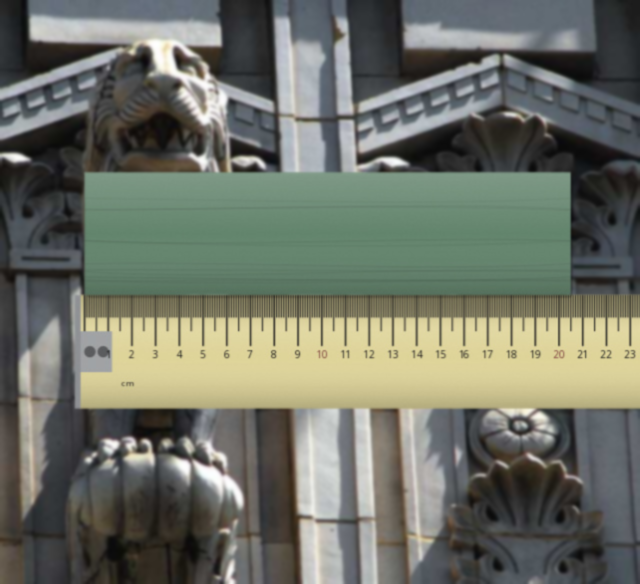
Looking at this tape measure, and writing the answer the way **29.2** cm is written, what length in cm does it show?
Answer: **20.5** cm
